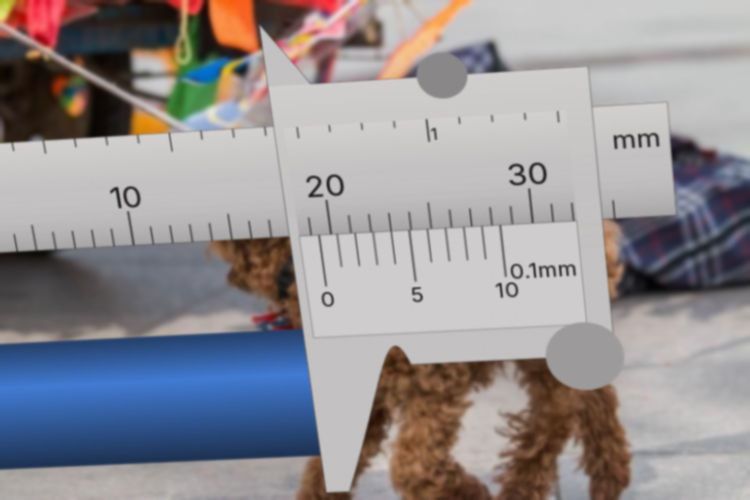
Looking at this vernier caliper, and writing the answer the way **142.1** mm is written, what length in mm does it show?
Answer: **19.4** mm
